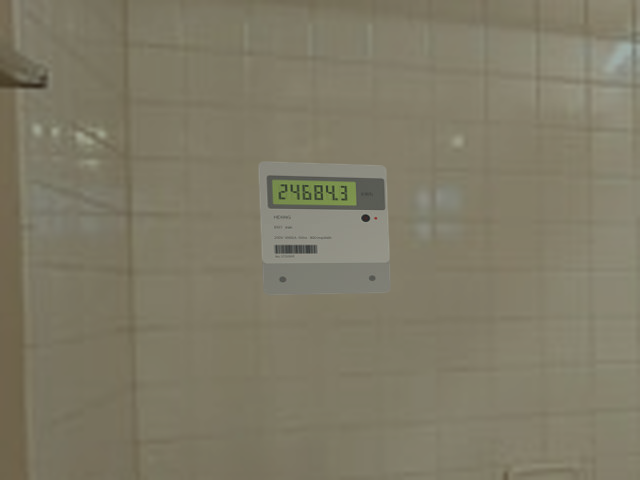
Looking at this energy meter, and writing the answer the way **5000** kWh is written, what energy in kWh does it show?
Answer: **24684.3** kWh
